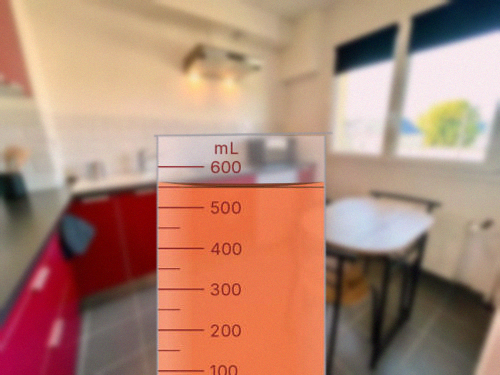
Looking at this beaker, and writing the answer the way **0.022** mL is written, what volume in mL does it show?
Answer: **550** mL
